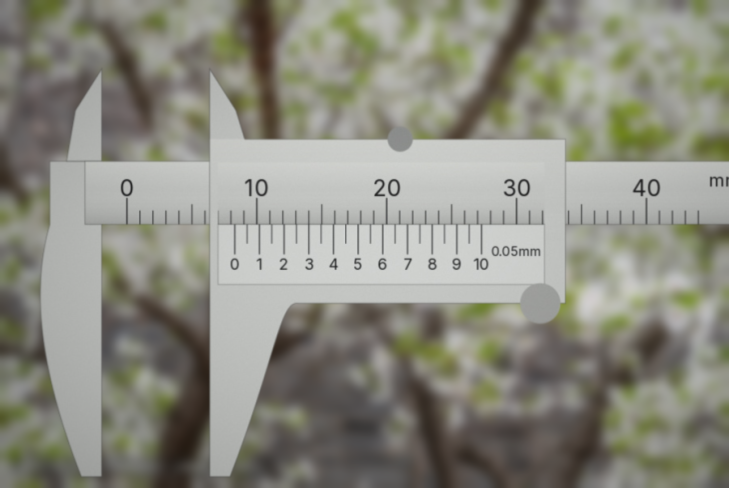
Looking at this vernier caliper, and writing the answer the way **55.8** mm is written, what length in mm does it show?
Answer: **8.3** mm
